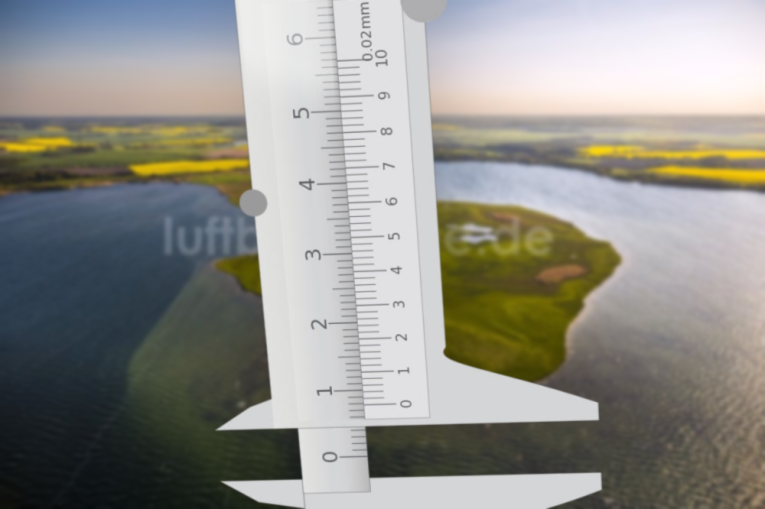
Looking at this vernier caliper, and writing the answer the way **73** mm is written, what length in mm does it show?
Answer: **7.8** mm
